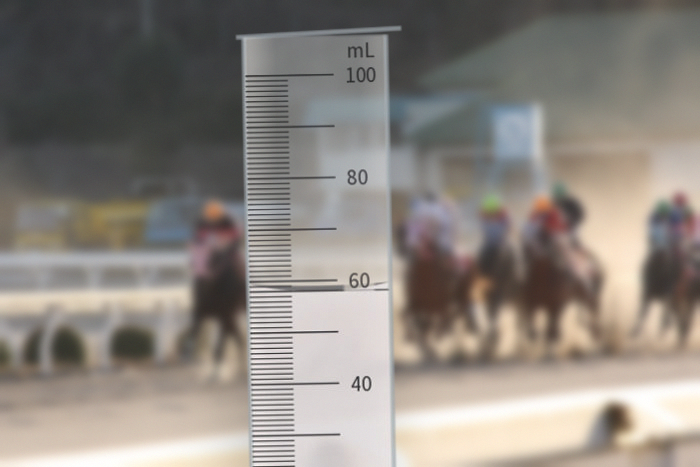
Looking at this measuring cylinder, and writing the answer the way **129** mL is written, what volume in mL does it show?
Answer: **58** mL
